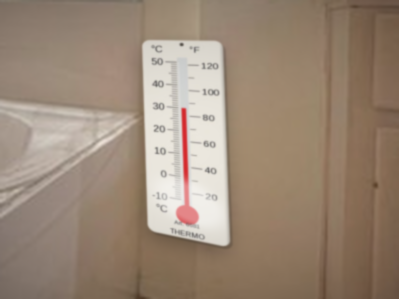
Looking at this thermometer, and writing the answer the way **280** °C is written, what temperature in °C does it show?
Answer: **30** °C
